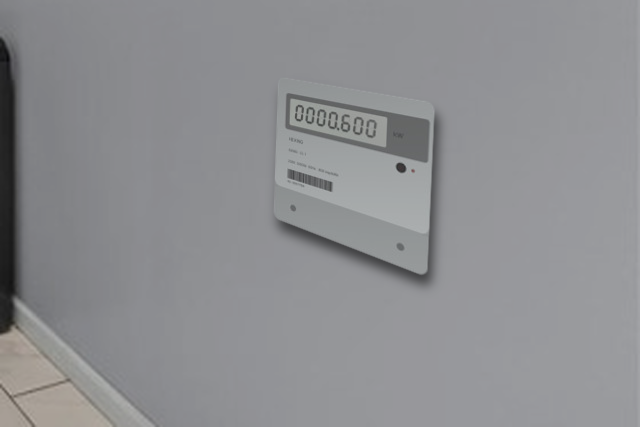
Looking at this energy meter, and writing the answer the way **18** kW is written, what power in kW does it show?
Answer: **0.600** kW
